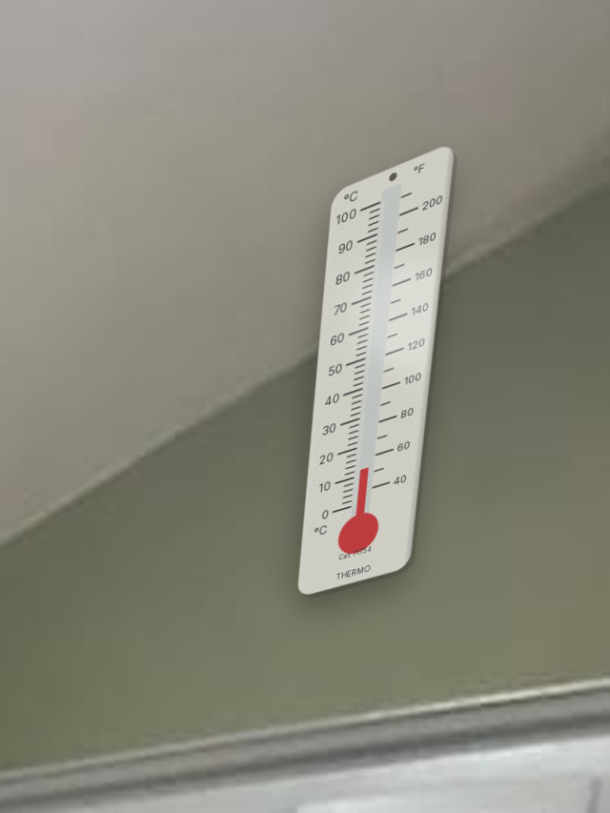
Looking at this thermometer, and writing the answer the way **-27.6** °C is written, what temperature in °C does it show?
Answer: **12** °C
